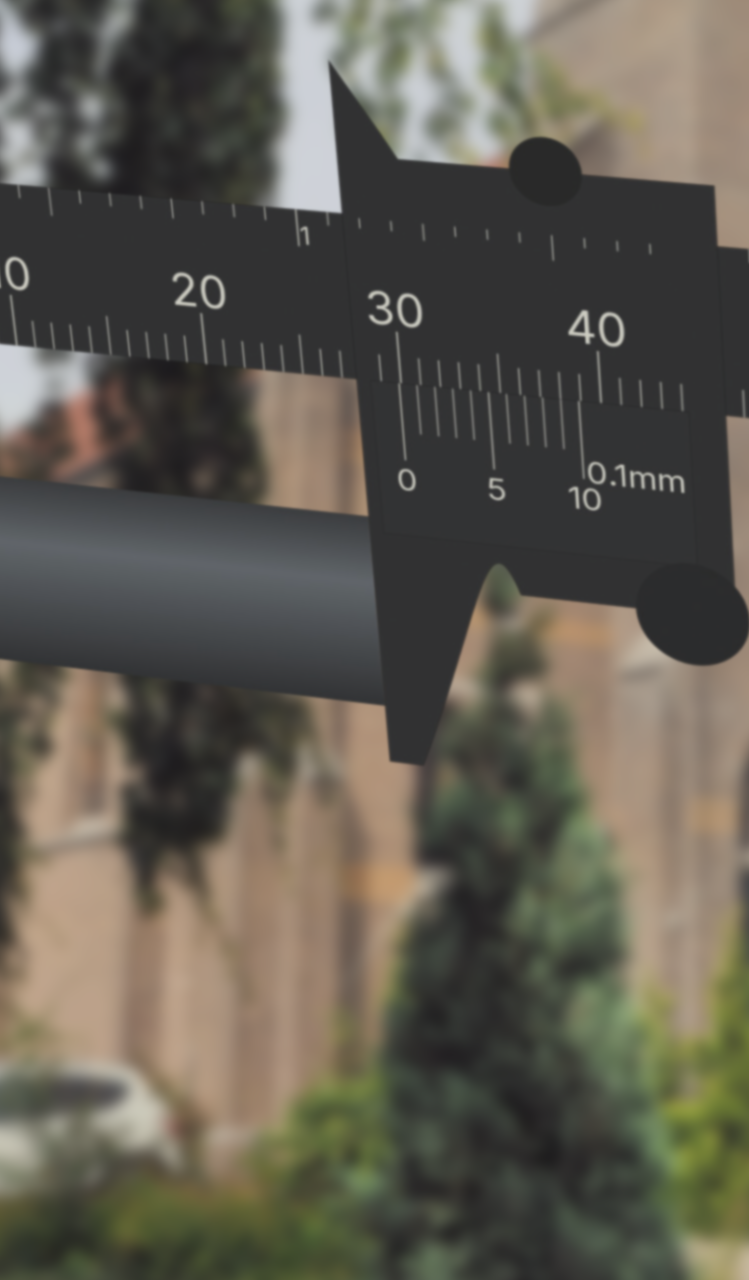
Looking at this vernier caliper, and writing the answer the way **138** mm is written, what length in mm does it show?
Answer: **29.9** mm
